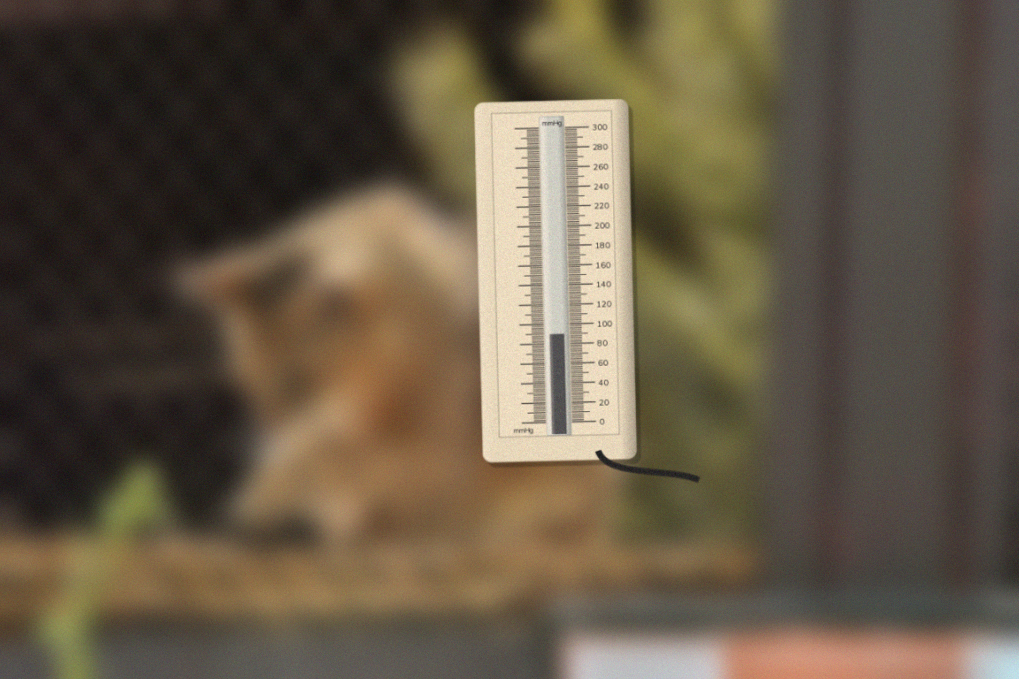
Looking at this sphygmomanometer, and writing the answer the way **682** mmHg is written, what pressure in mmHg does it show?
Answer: **90** mmHg
